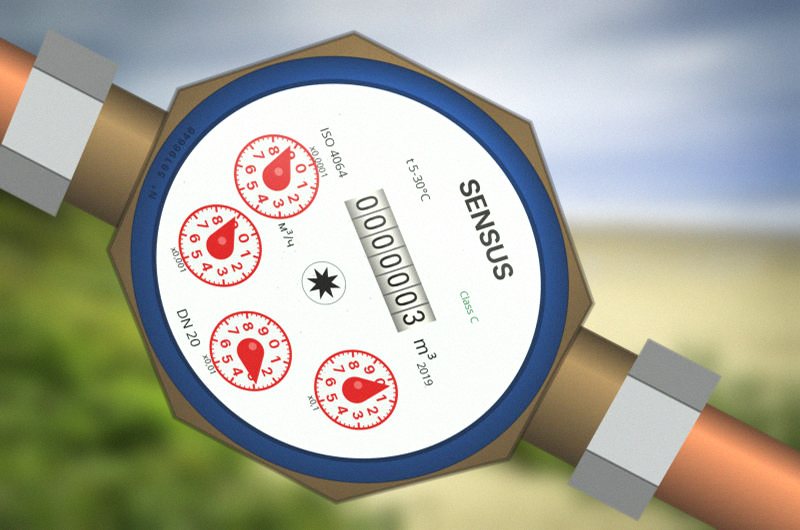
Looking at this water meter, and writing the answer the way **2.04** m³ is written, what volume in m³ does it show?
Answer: **3.0288** m³
